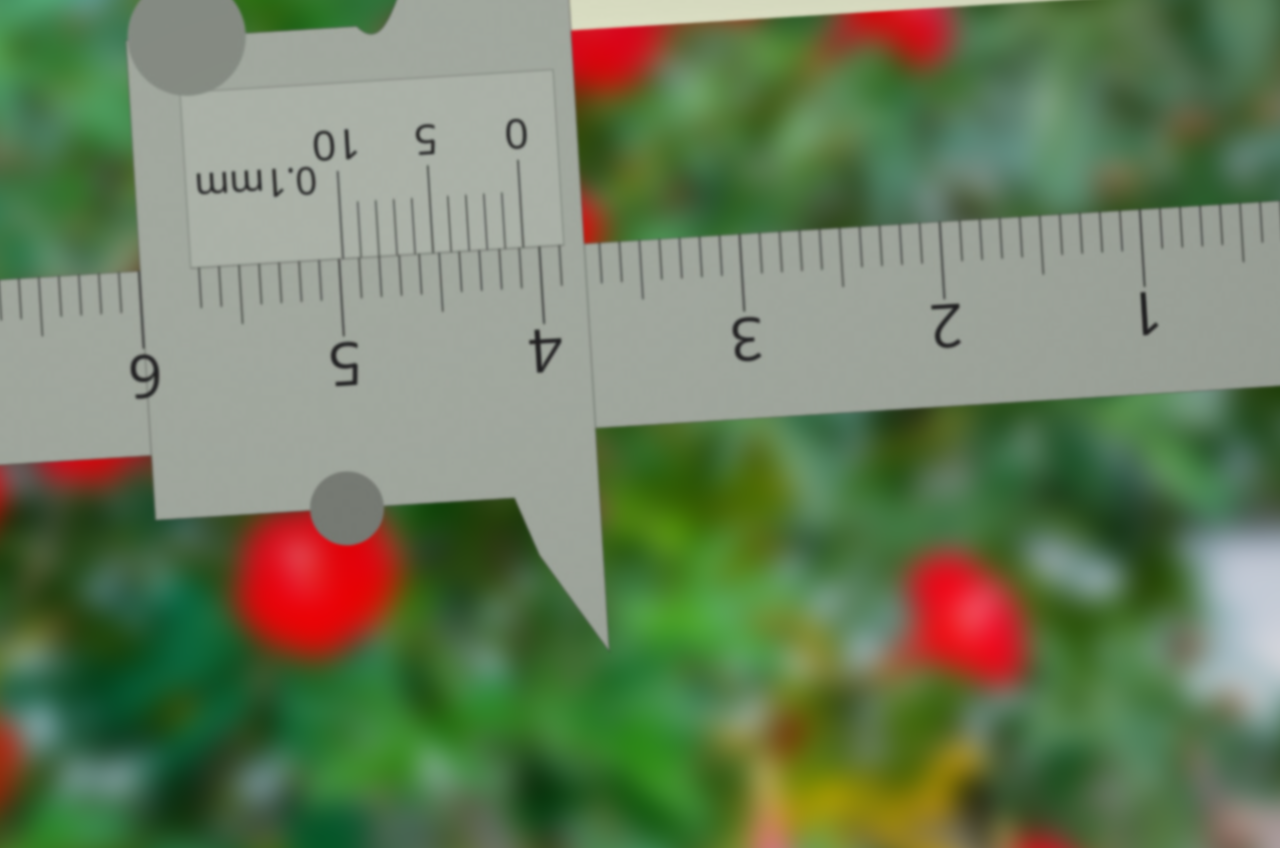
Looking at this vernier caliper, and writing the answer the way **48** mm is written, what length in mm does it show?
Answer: **40.8** mm
